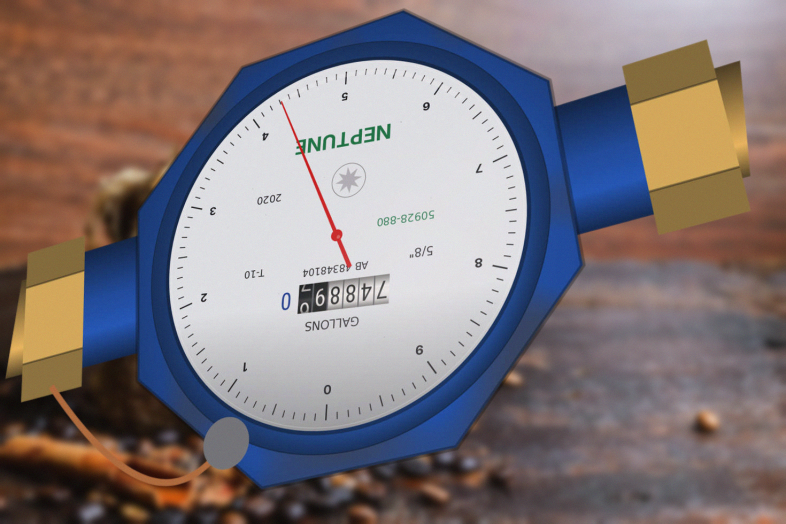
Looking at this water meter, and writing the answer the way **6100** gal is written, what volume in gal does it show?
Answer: **7488964.3** gal
